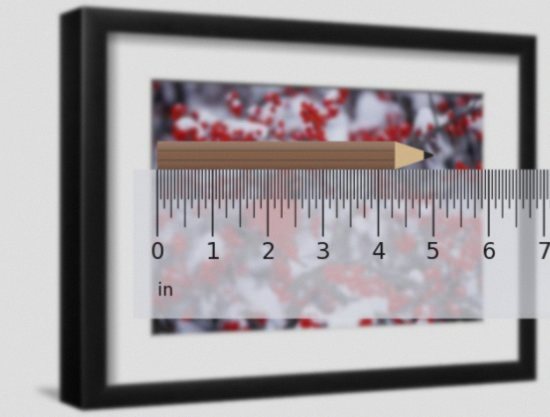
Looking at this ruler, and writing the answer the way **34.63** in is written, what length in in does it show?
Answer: **5** in
